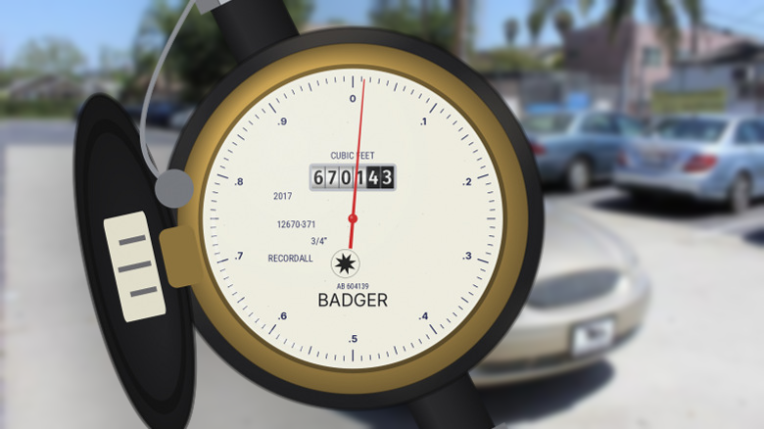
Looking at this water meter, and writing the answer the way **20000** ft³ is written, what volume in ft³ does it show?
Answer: **670143.01** ft³
